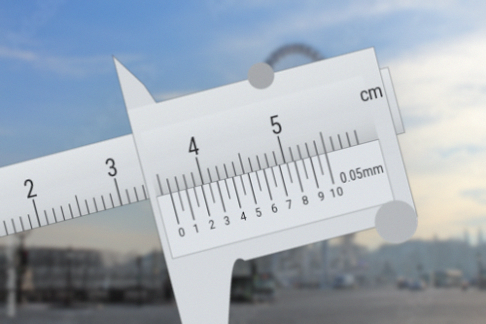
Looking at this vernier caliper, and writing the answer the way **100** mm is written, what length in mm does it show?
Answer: **36.0** mm
